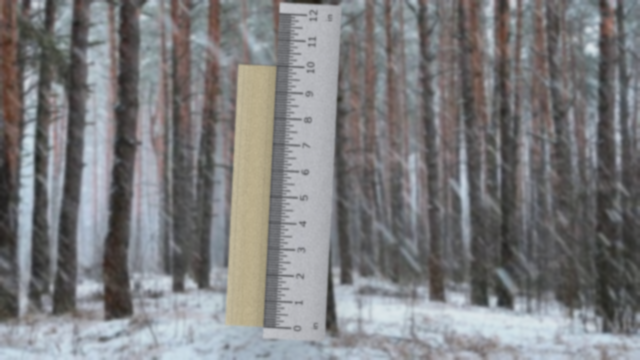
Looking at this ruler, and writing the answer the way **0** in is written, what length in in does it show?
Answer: **10** in
